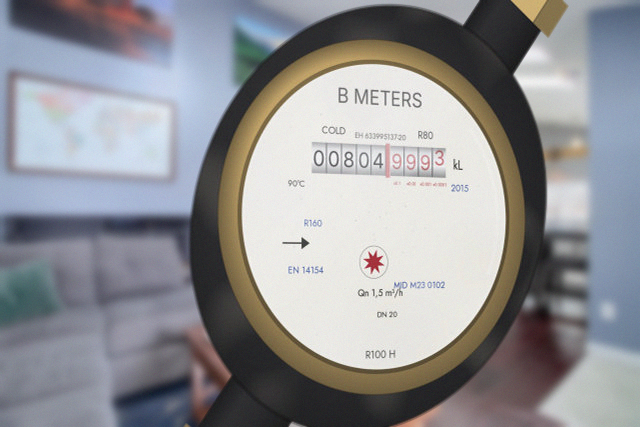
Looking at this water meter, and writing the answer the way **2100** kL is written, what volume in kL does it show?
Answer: **804.9993** kL
